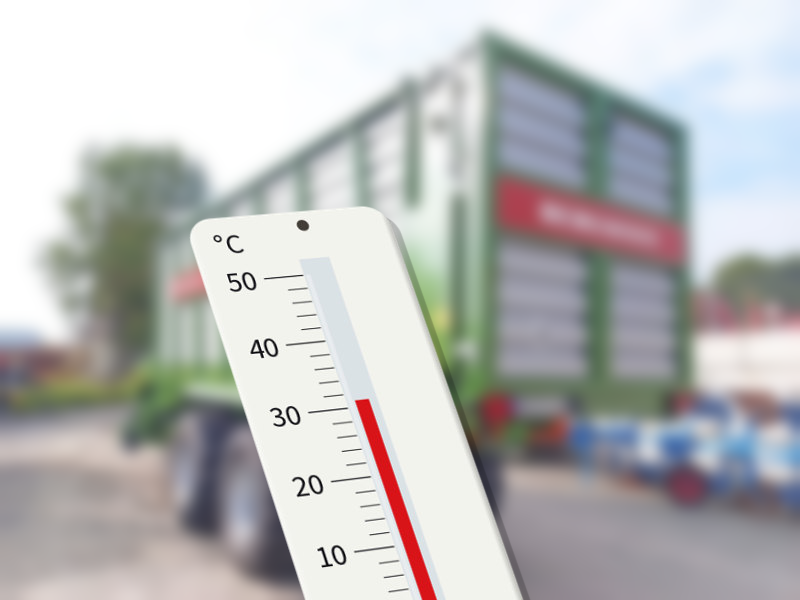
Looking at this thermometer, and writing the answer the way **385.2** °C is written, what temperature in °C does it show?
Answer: **31** °C
